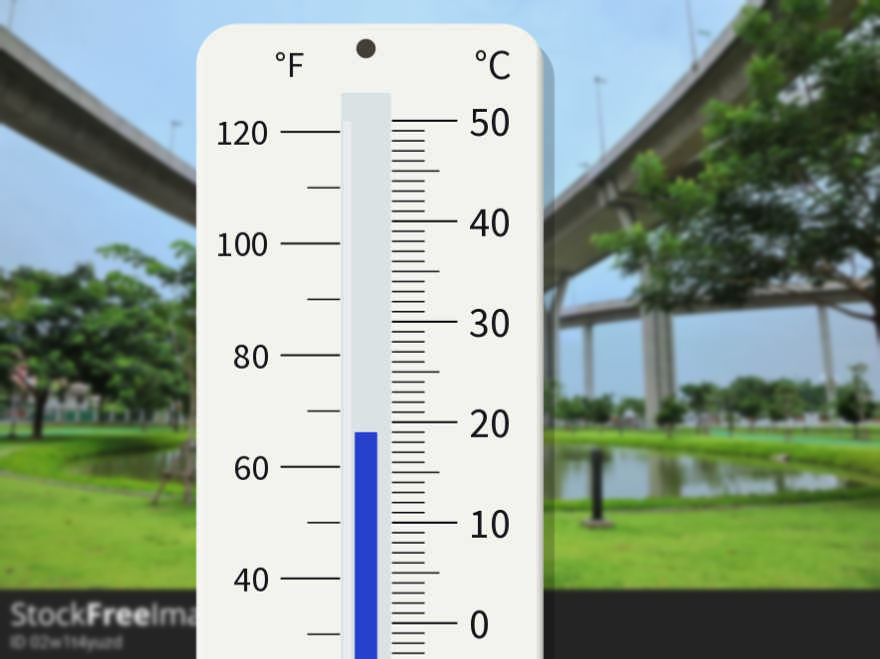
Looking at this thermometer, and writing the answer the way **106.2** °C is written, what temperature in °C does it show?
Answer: **19** °C
